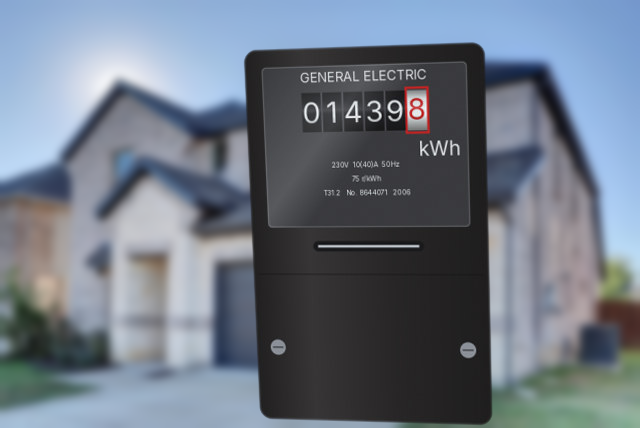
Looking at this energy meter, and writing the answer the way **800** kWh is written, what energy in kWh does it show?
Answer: **1439.8** kWh
